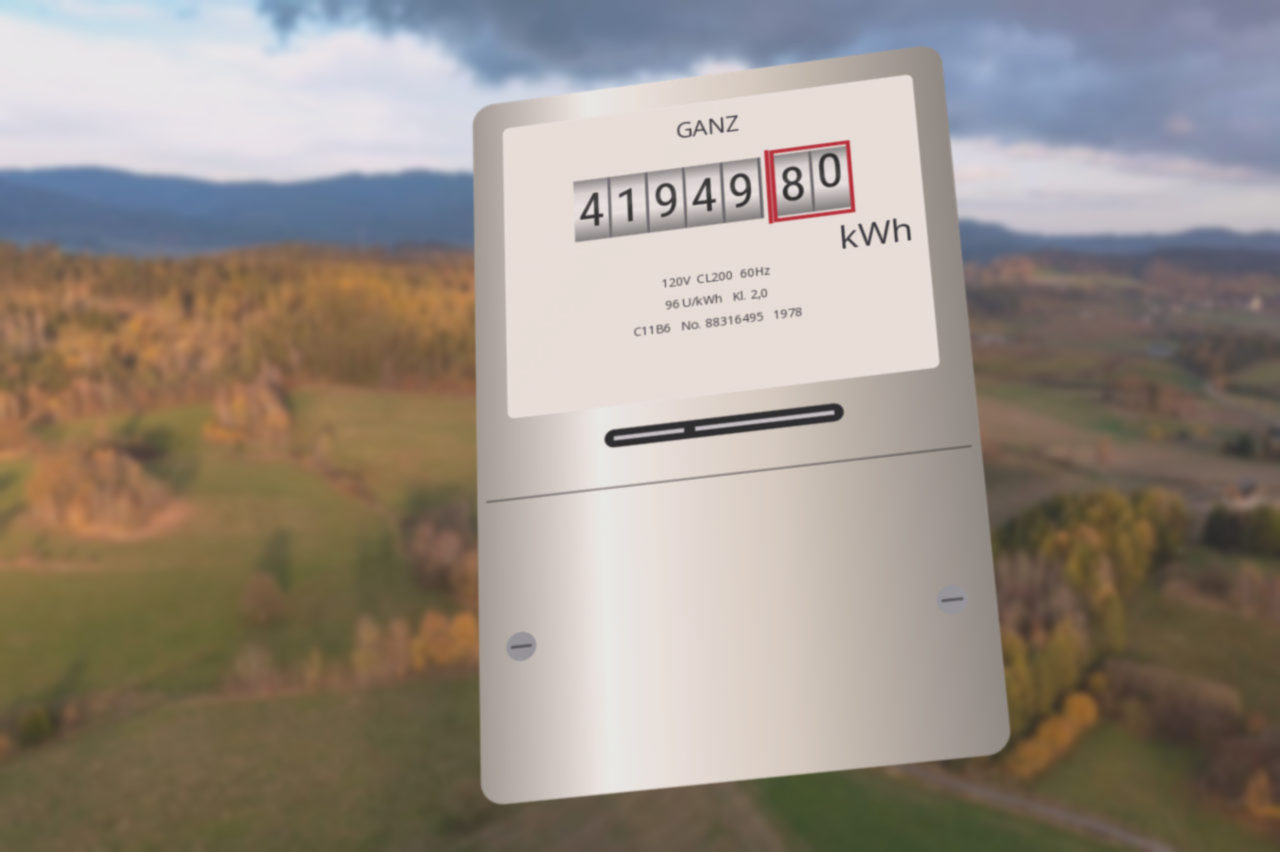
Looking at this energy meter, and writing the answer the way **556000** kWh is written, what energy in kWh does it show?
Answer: **41949.80** kWh
